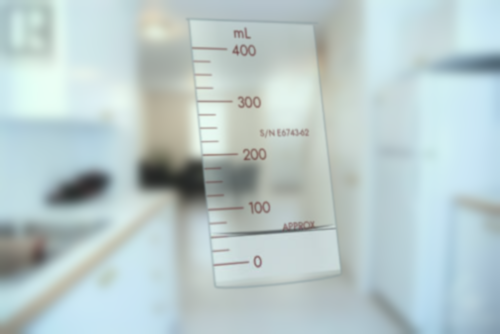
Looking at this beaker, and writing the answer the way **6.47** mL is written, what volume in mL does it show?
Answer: **50** mL
